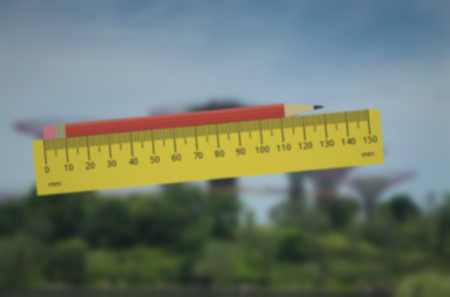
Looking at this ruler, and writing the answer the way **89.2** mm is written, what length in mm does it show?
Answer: **130** mm
